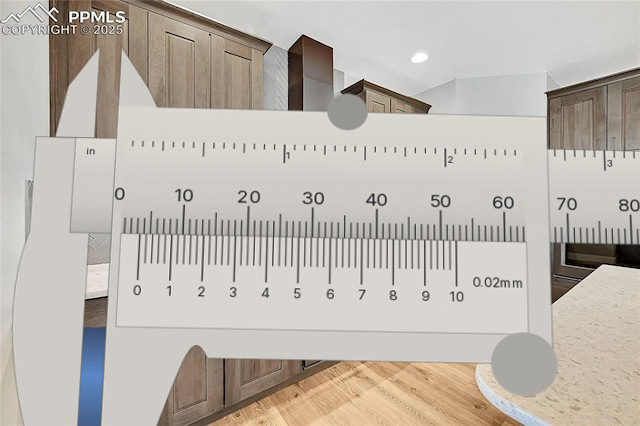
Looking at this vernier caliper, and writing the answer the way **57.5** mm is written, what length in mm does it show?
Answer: **3.4** mm
